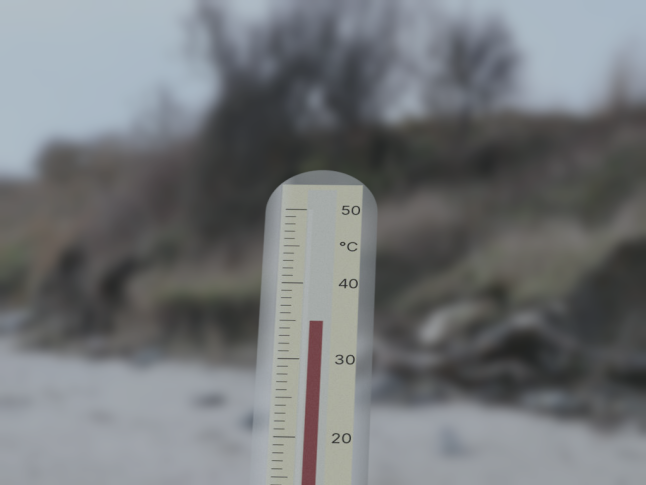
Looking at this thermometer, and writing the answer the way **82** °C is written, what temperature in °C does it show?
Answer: **35** °C
